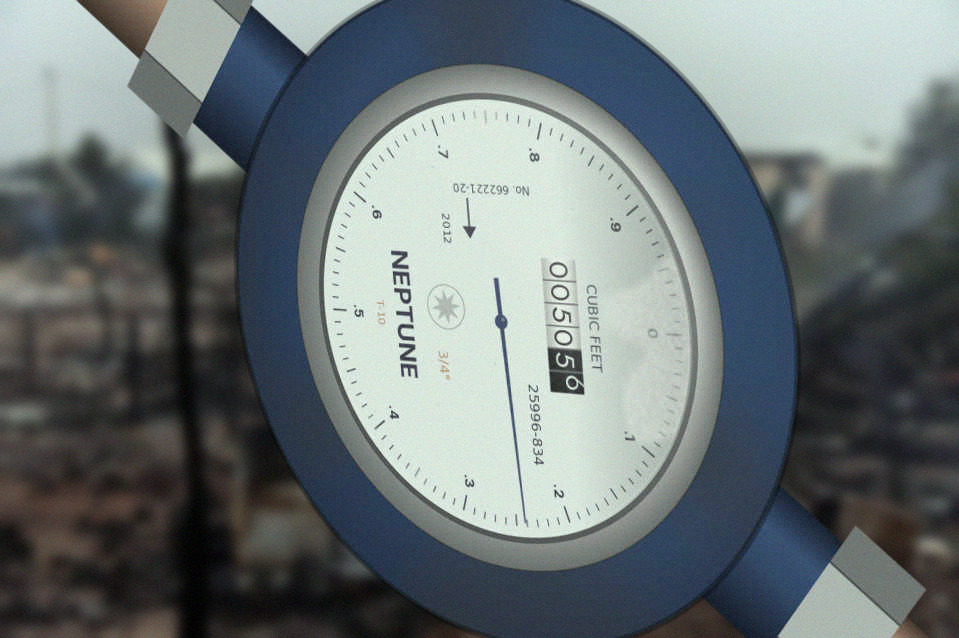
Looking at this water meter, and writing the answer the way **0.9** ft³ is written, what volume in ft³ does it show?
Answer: **5056.24** ft³
